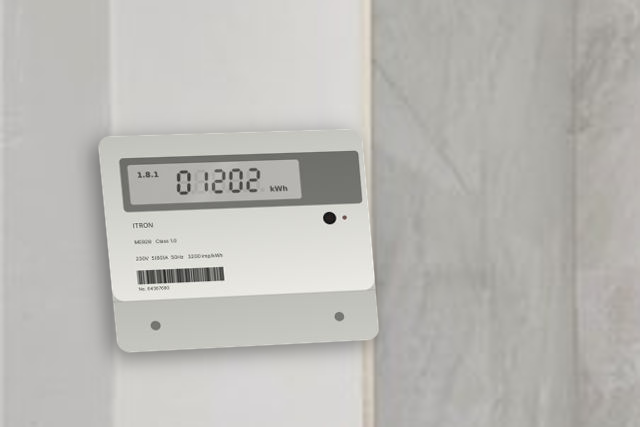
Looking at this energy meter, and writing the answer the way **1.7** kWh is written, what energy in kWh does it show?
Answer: **1202** kWh
